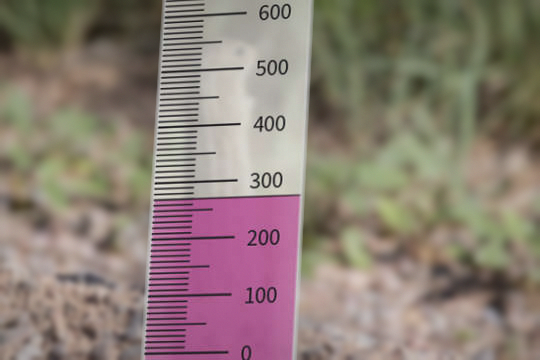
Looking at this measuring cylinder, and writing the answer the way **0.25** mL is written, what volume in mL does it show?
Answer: **270** mL
